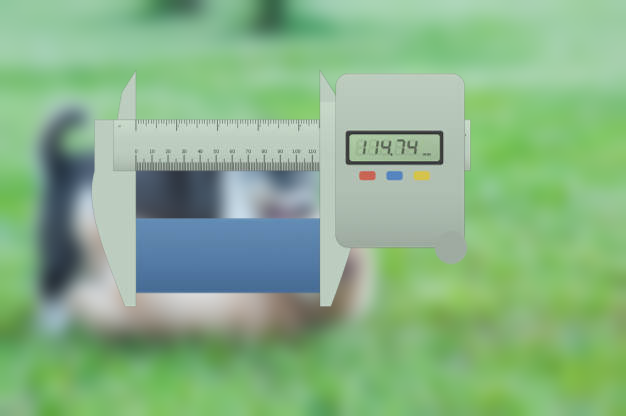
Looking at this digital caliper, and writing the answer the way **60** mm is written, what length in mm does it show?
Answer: **114.74** mm
